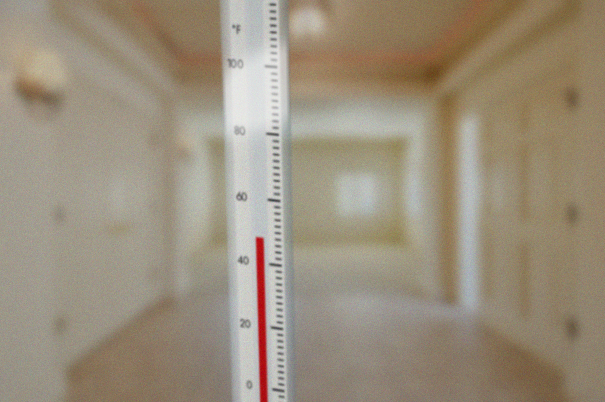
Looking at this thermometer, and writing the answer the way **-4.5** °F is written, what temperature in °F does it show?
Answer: **48** °F
